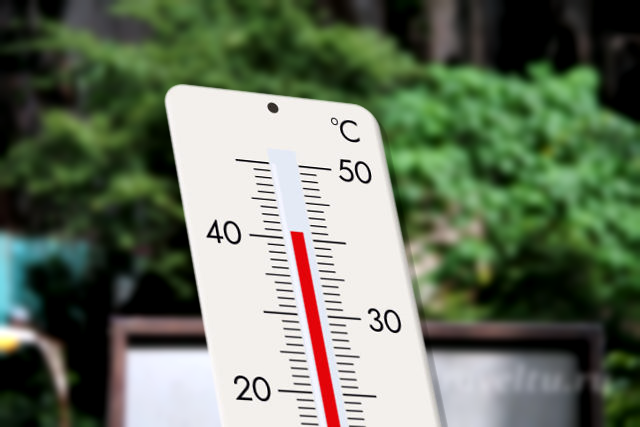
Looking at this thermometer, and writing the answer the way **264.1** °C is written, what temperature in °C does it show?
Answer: **41** °C
